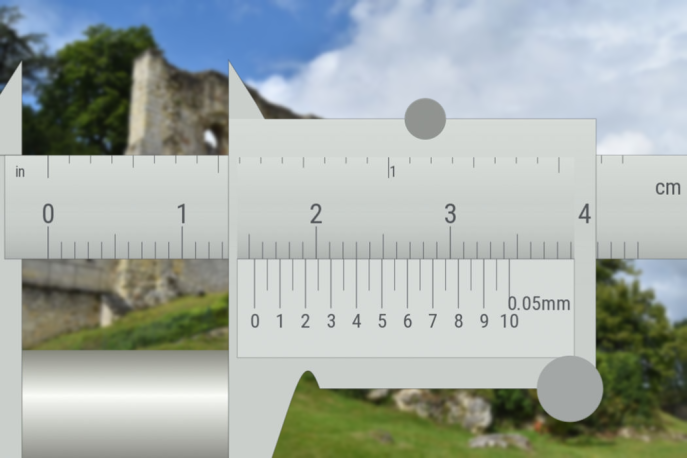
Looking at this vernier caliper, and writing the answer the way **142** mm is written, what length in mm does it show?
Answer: **15.4** mm
